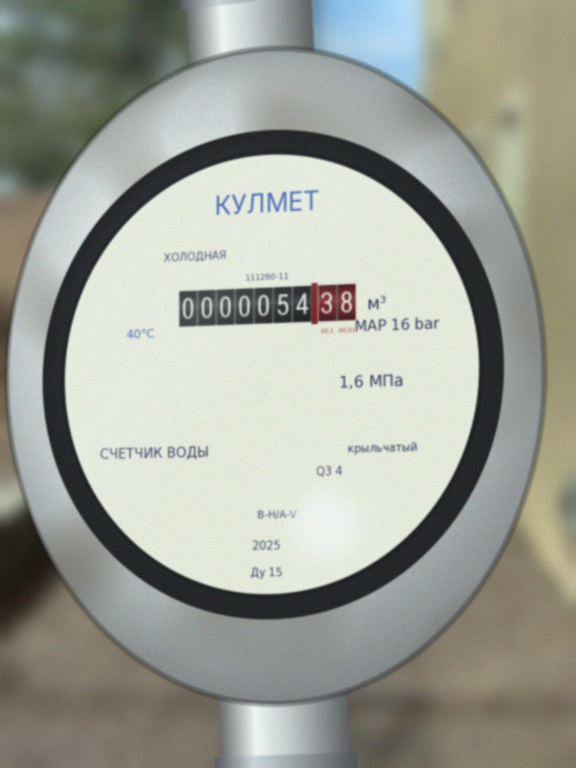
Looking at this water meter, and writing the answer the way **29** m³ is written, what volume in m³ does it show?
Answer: **54.38** m³
